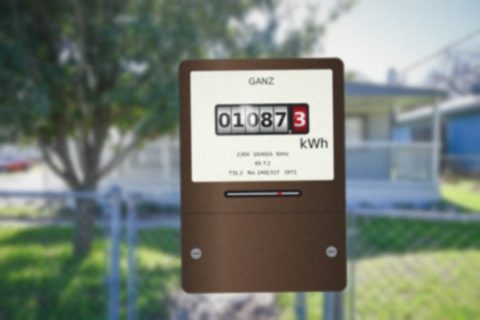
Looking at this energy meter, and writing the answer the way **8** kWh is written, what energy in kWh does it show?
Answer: **1087.3** kWh
